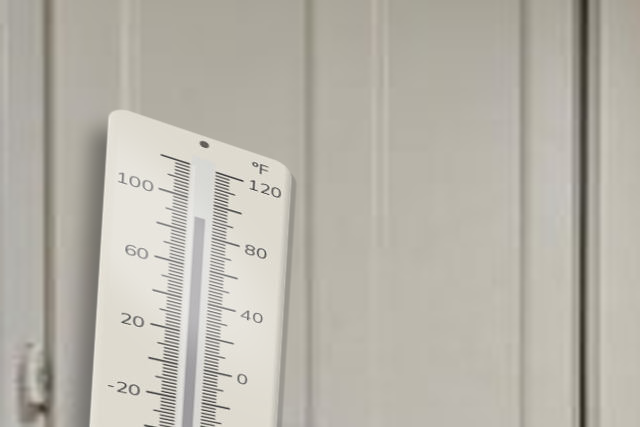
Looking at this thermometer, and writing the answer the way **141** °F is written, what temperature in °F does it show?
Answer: **90** °F
